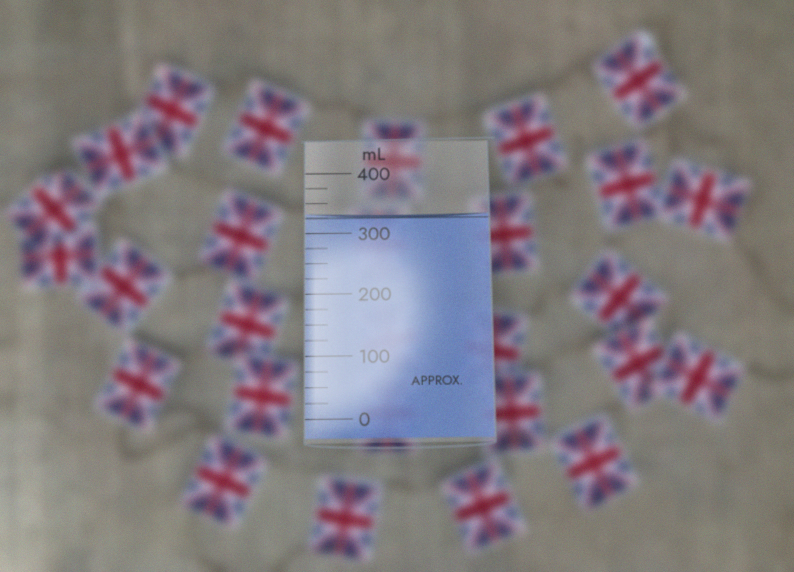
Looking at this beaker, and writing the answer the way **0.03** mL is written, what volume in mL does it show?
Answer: **325** mL
